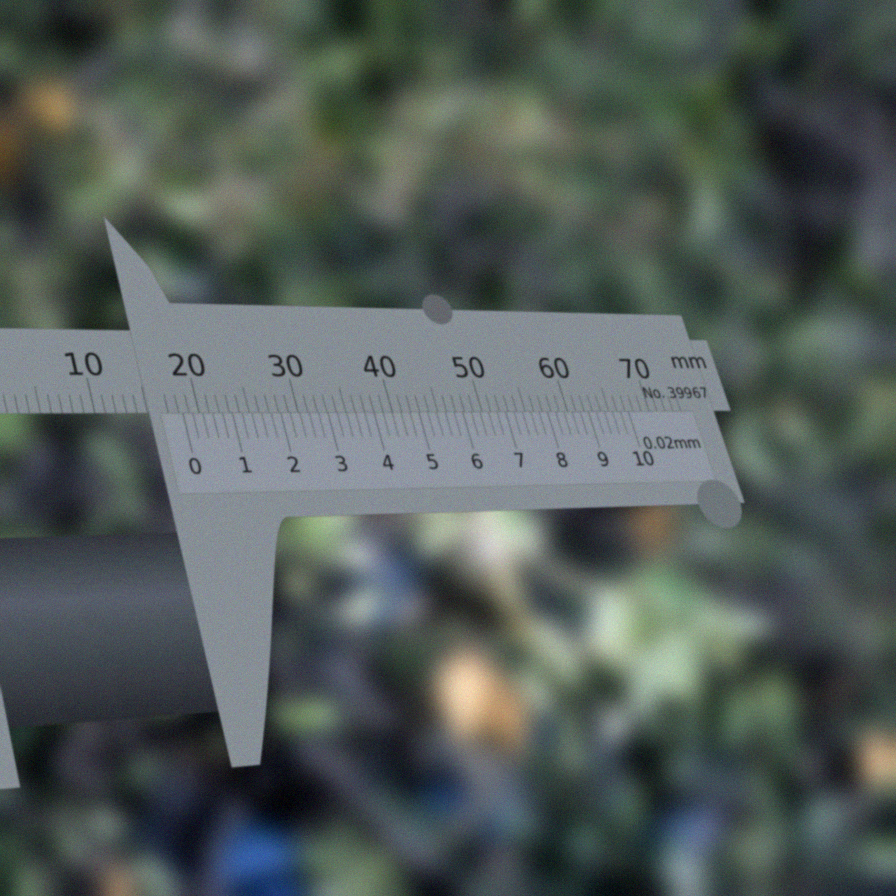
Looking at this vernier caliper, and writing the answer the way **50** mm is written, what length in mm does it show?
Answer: **18.4** mm
